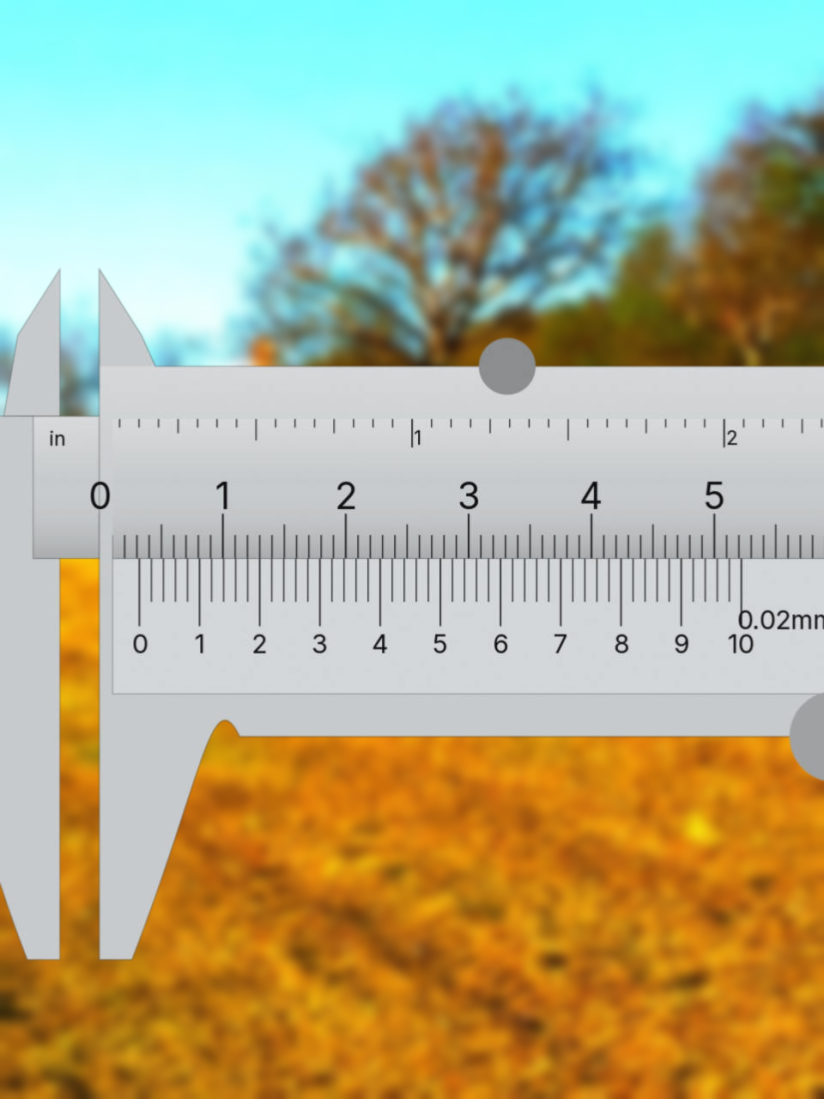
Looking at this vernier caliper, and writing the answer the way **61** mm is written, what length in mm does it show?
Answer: **3.2** mm
